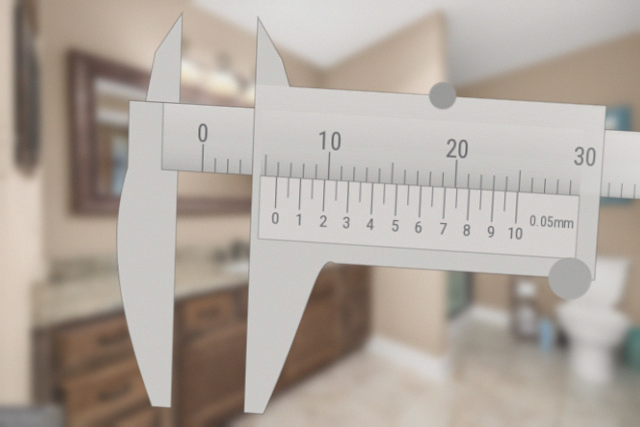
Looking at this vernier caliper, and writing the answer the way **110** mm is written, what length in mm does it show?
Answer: **5.9** mm
